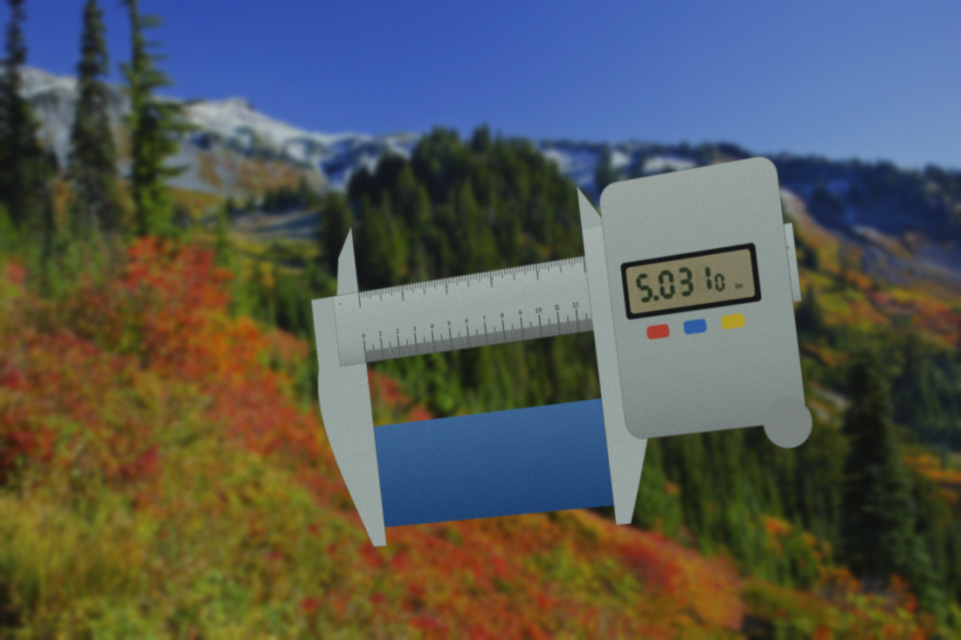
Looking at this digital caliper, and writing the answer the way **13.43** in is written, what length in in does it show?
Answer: **5.0310** in
